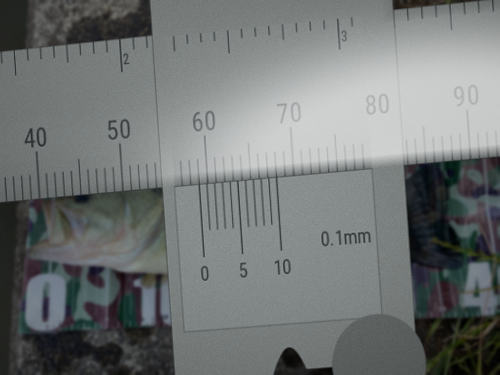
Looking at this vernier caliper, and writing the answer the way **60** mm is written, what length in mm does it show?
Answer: **59.0** mm
